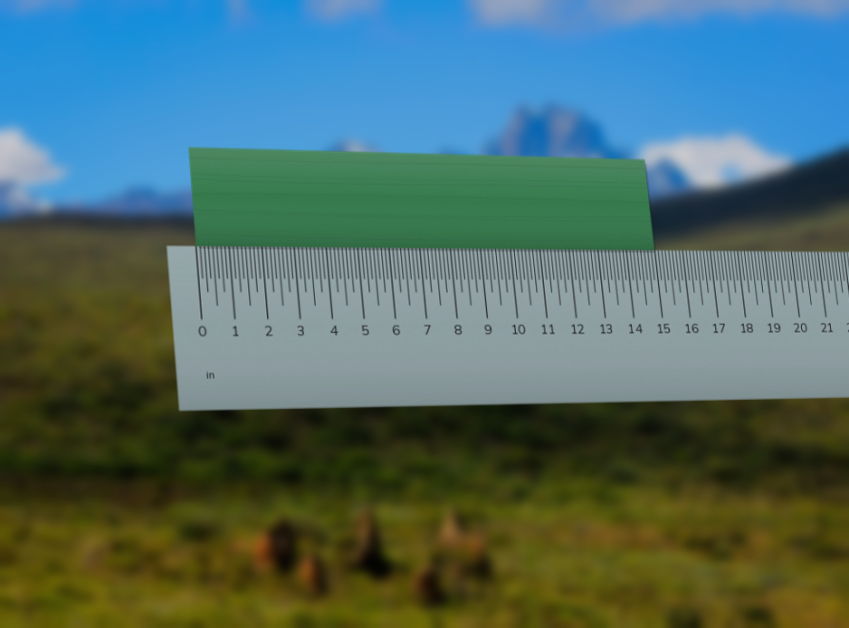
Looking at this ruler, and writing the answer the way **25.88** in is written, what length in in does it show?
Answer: **15** in
